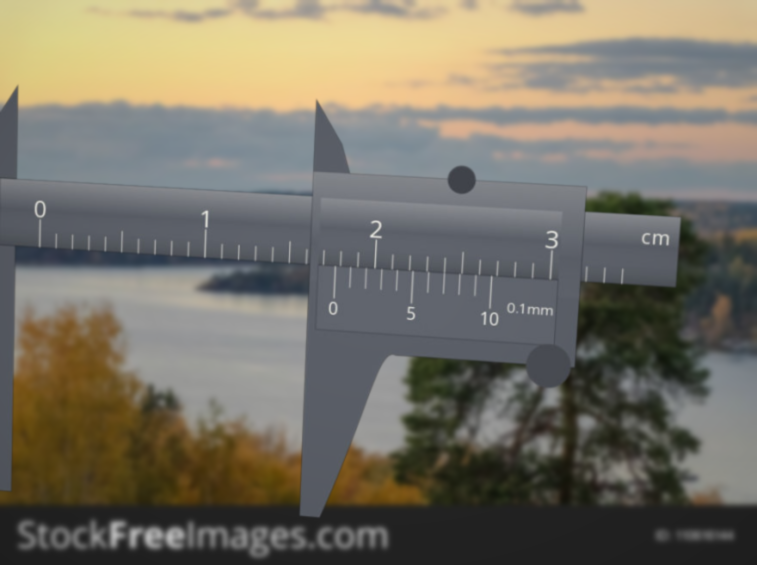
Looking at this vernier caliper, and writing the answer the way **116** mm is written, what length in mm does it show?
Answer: **17.7** mm
